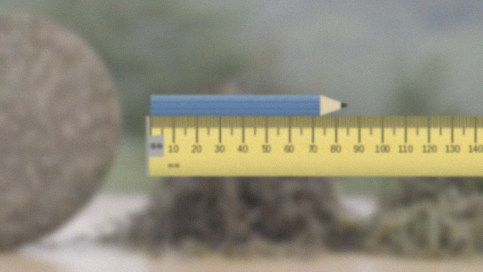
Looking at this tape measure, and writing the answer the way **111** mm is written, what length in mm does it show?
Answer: **85** mm
